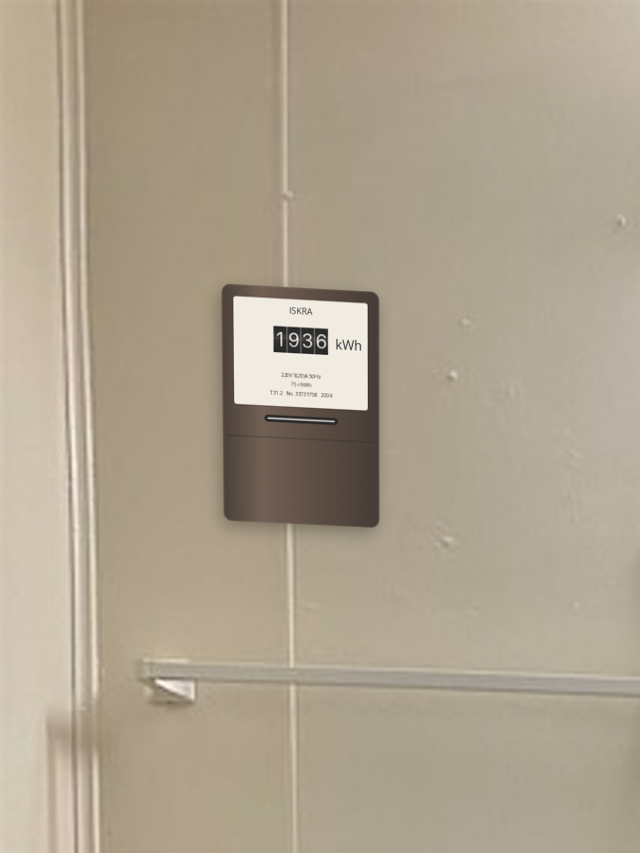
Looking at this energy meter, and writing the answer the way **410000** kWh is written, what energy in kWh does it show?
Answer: **1936** kWh
